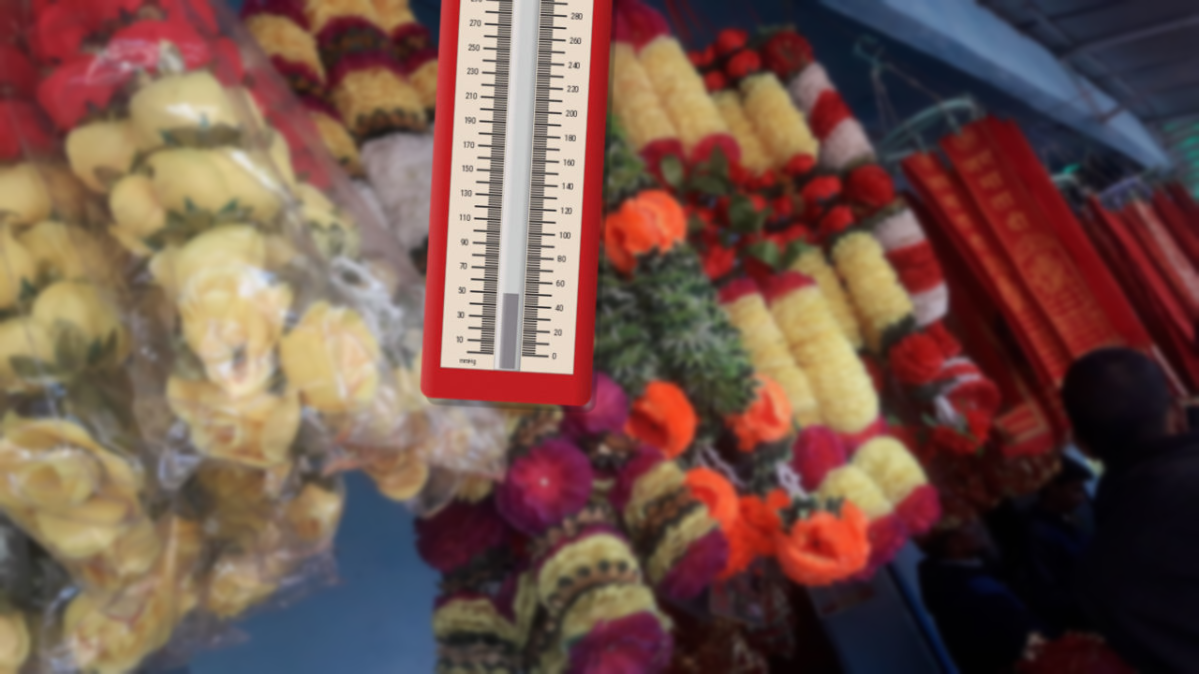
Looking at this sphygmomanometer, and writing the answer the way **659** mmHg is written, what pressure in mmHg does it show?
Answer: **50** mmHg
